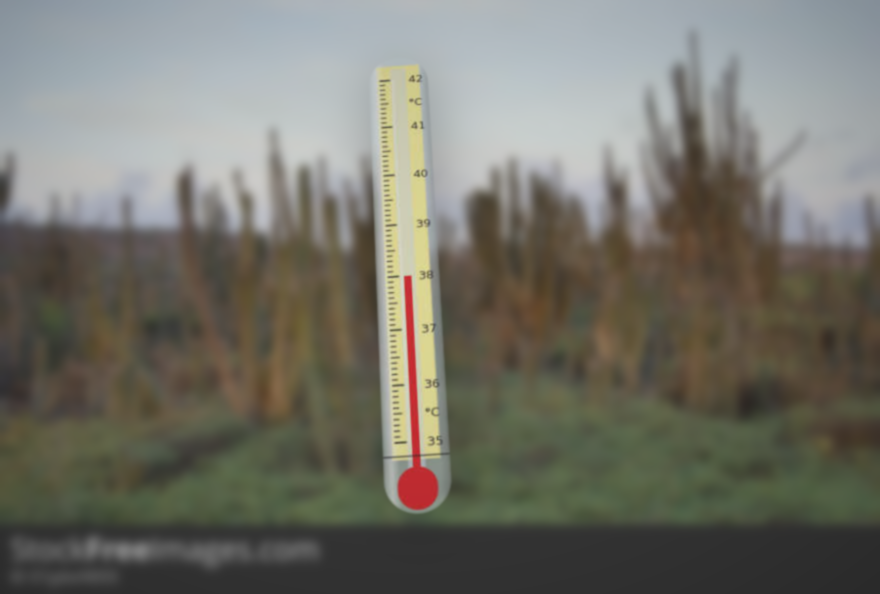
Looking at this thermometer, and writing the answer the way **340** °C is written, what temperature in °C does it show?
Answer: **38** °C
